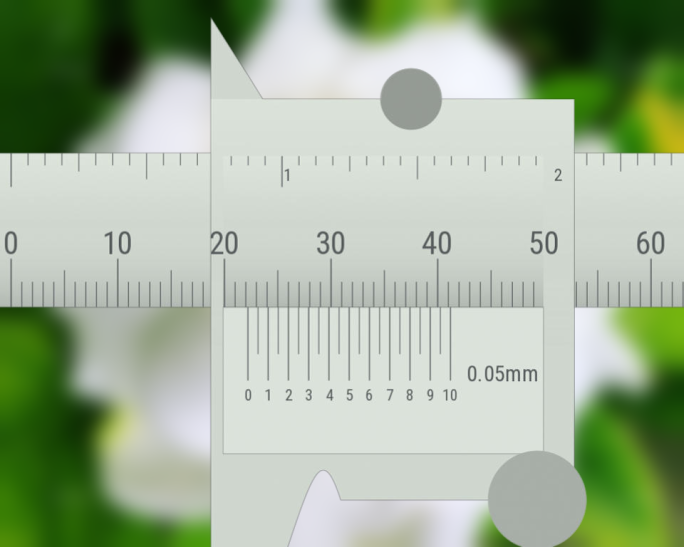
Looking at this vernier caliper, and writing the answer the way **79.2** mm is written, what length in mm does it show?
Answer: **22.2** mm
